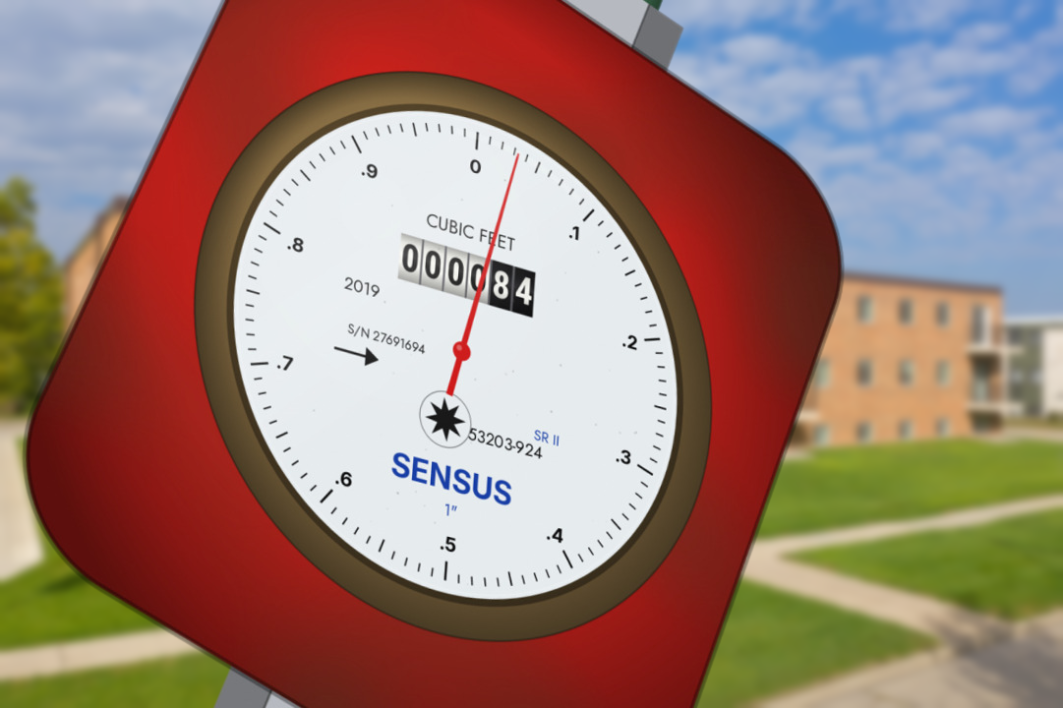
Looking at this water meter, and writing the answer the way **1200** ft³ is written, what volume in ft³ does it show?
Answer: **84.03** ft³
